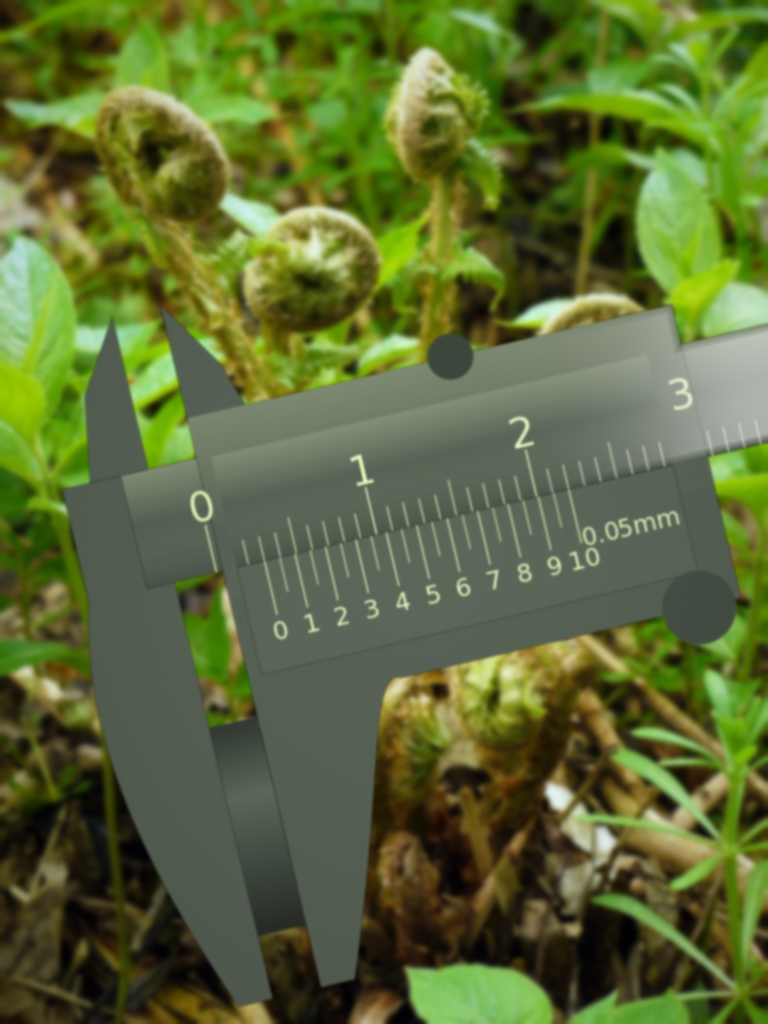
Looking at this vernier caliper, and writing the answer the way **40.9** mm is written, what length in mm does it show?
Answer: **3.0** mm
